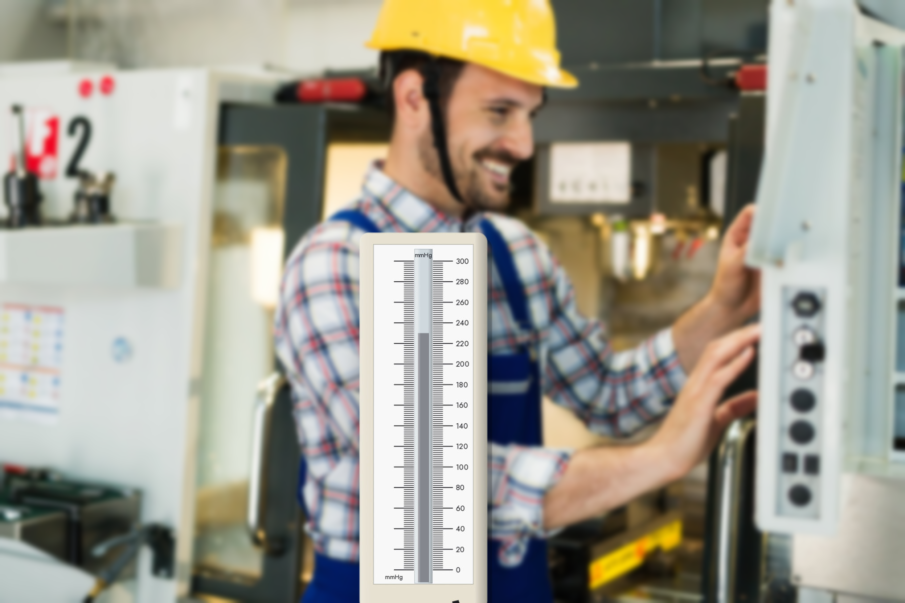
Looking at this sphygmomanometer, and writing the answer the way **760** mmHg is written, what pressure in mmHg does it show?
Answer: **230** mmHg
